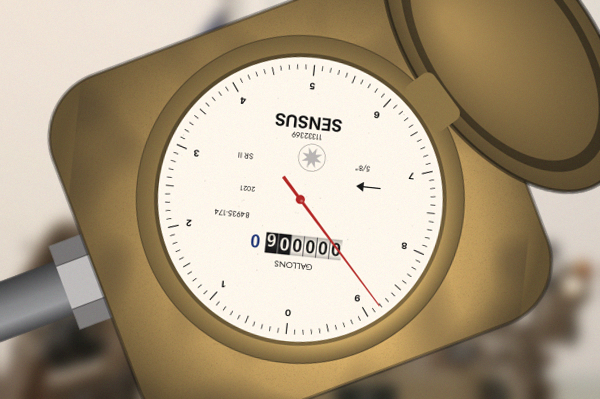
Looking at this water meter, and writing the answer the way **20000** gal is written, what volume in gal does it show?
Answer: **58.8** gal
